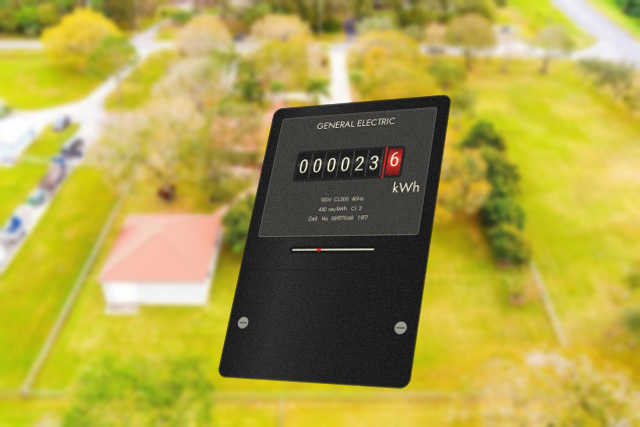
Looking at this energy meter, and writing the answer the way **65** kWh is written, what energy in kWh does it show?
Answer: **23.6** kWh
